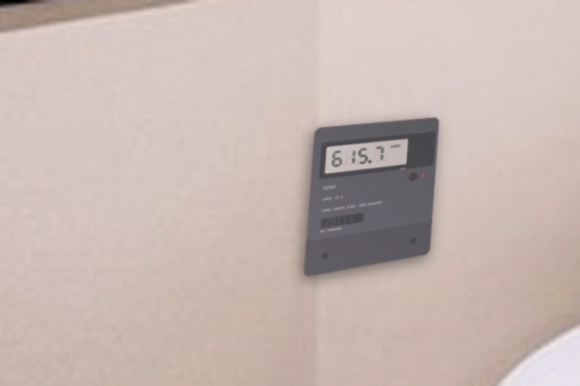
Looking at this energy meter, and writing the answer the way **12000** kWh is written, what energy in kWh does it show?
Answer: **615.7** kWh
